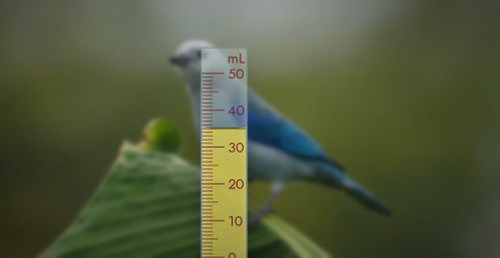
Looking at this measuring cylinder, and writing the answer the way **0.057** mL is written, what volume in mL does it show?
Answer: **35** mL
